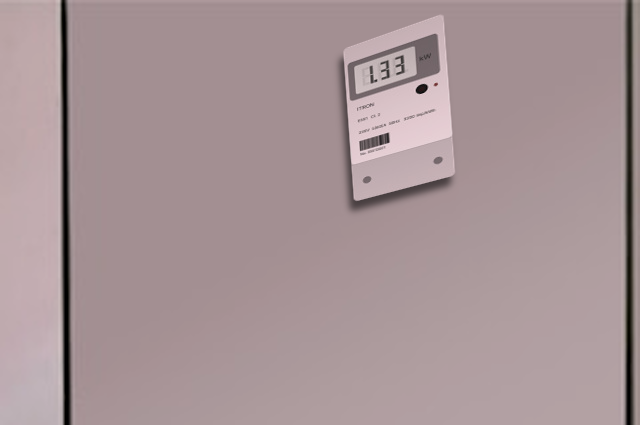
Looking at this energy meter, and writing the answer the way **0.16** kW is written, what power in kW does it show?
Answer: **1.33** kW
